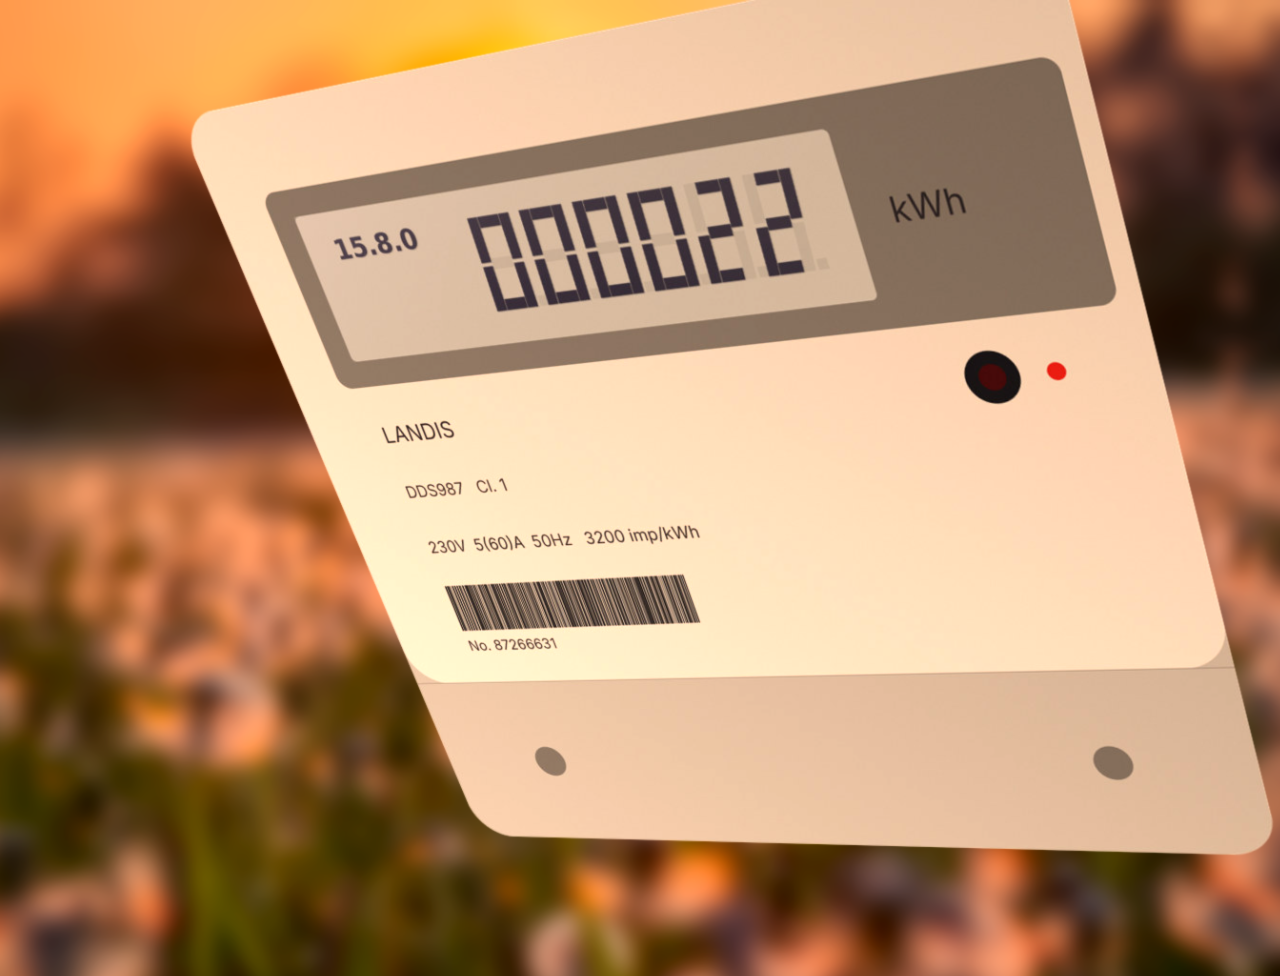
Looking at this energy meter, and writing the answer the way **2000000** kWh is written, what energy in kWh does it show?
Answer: **22** kWh
